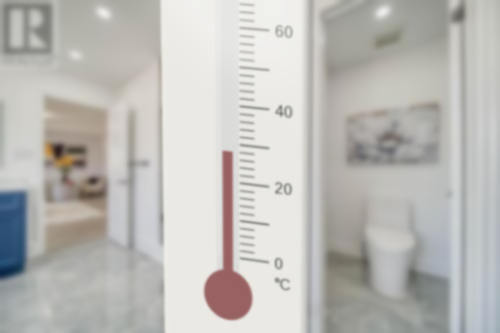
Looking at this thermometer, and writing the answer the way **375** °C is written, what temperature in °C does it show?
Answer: **28** °C
